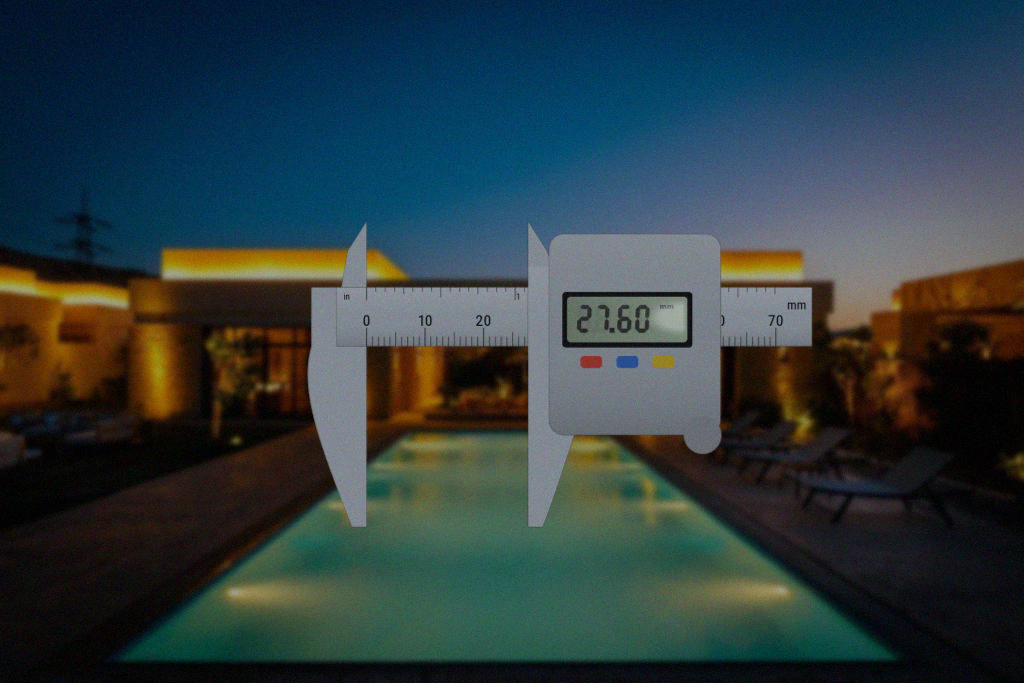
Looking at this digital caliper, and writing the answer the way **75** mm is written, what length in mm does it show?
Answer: **27.60** mm
